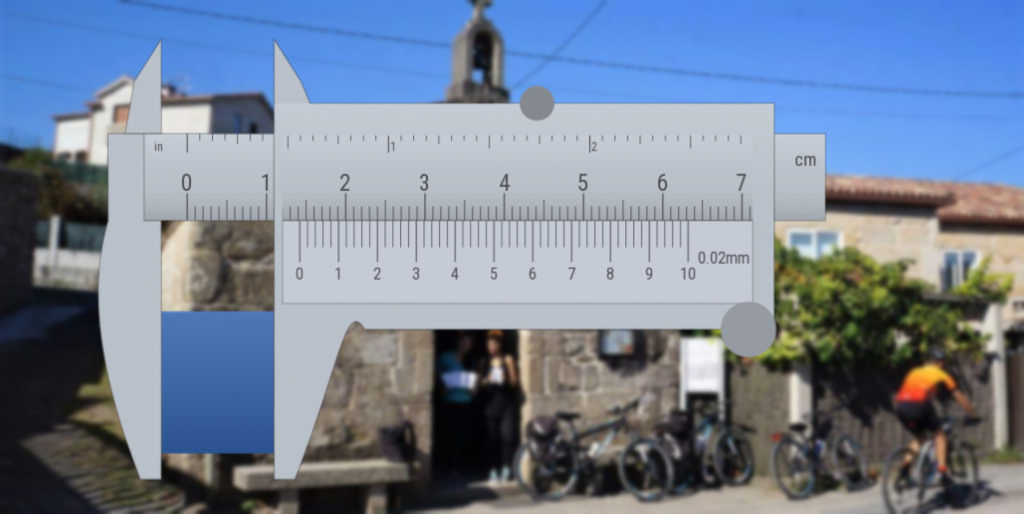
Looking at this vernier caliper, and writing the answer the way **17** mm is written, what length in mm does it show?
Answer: **14.2** mm
